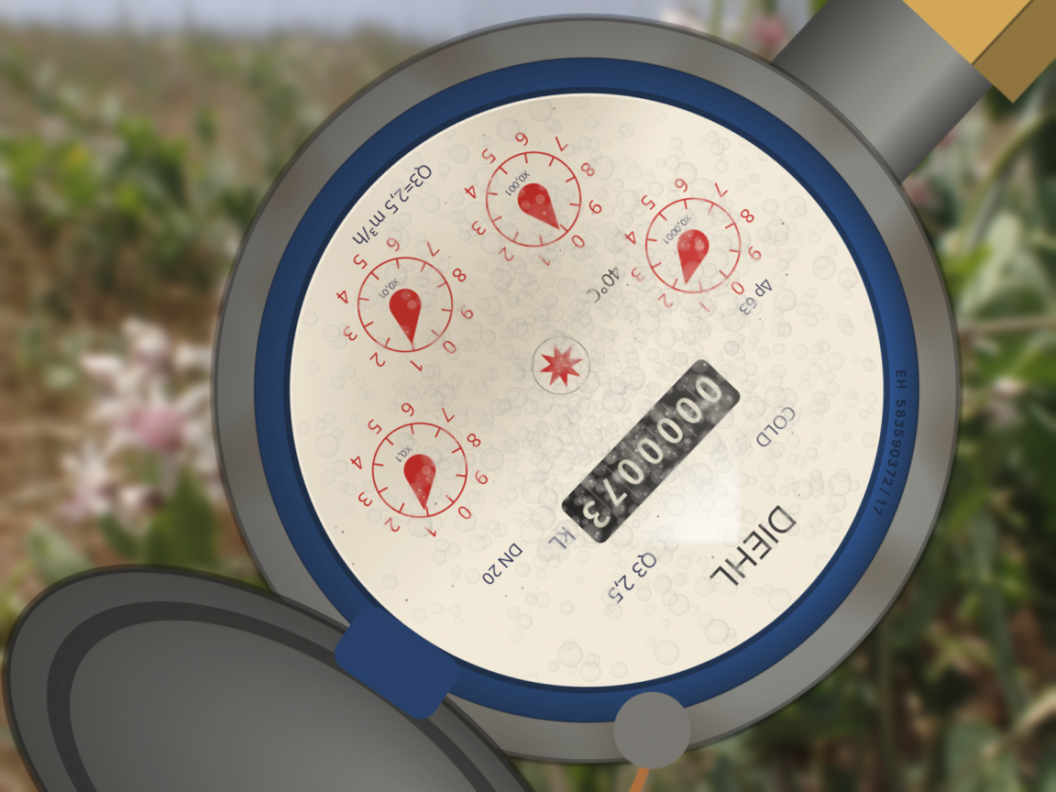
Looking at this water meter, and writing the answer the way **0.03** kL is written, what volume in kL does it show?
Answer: **73.1101** kL
